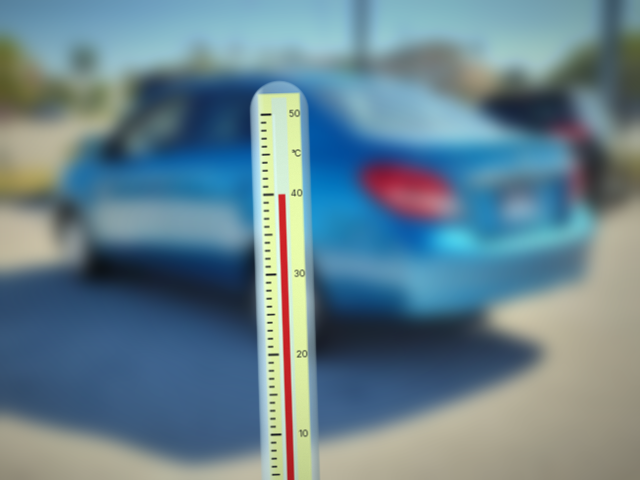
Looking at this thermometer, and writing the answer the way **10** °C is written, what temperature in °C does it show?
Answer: **40** °C
